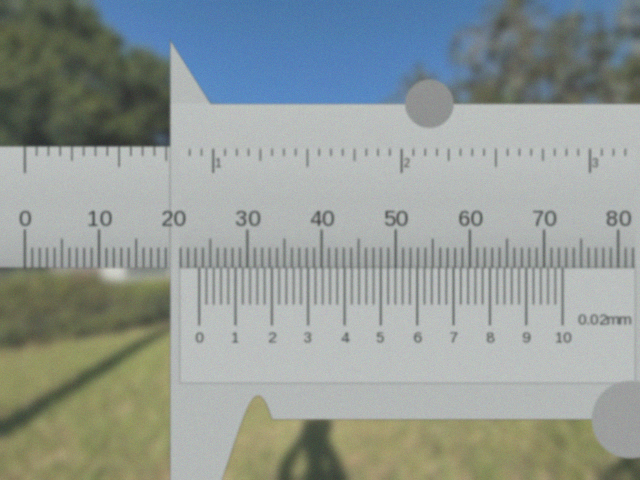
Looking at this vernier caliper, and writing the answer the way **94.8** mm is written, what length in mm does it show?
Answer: **23.5** mm
